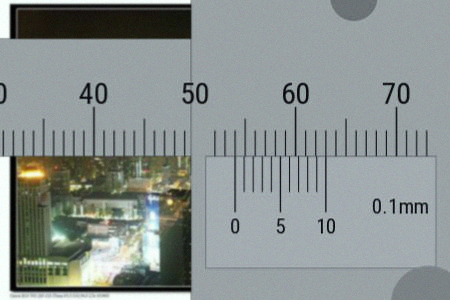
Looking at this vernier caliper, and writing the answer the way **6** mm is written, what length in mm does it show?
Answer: **54.0** mm
